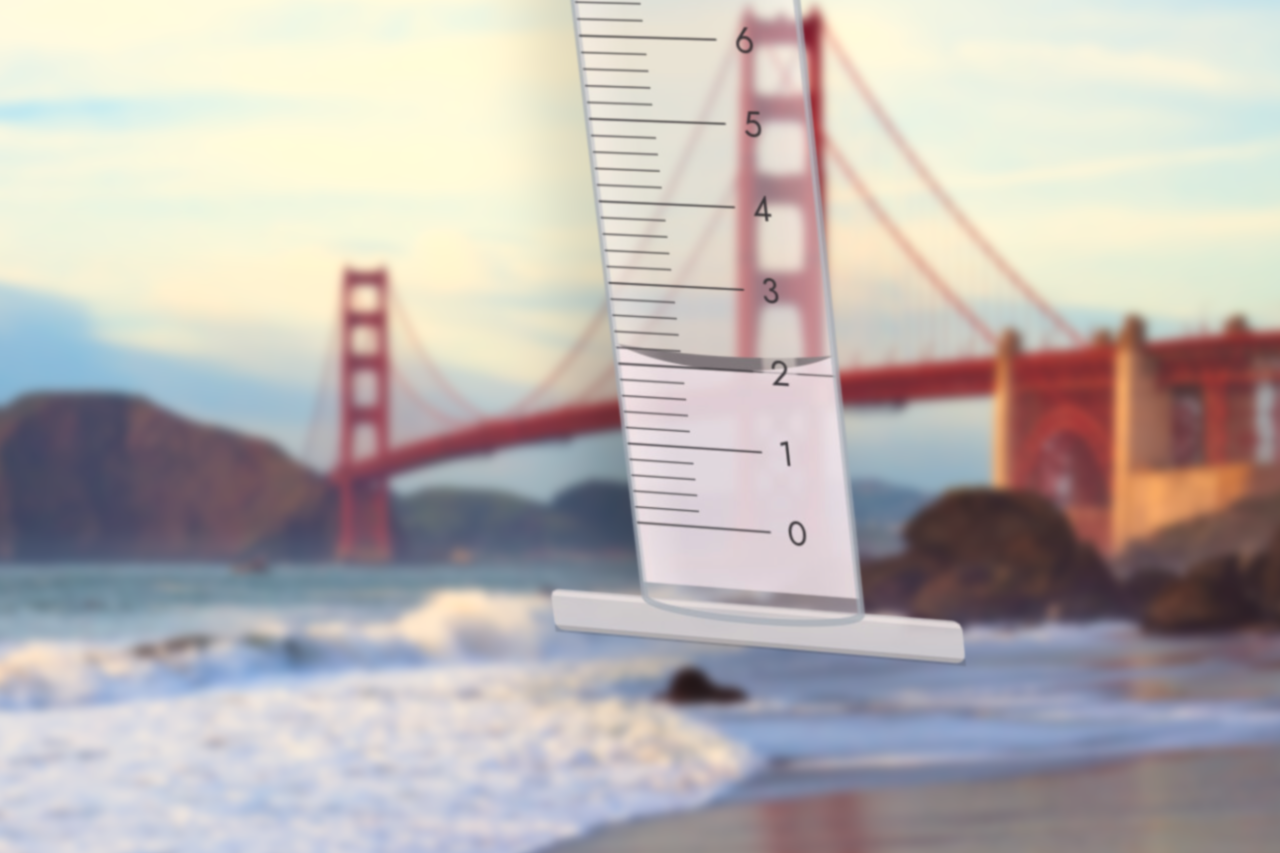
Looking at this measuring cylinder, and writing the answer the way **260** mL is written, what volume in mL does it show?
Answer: **2** mL
